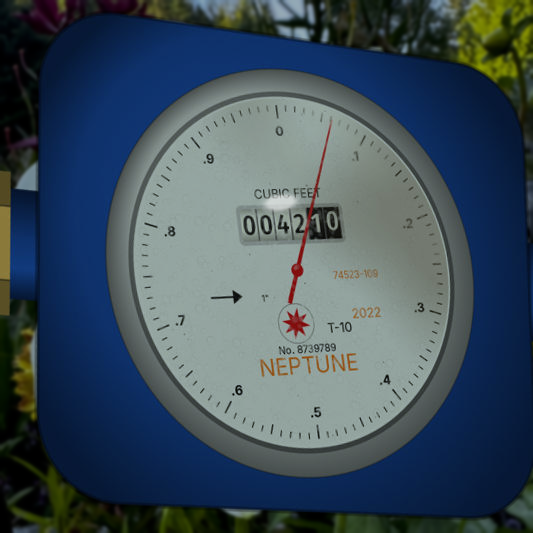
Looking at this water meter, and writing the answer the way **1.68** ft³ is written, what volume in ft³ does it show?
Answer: **4210.06** ft³
